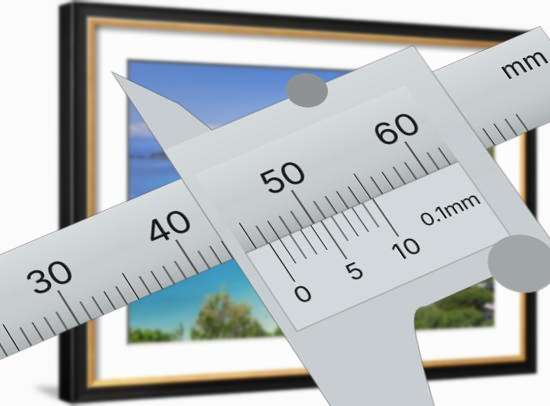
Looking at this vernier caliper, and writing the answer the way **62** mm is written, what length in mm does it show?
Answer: **46.1** mm
